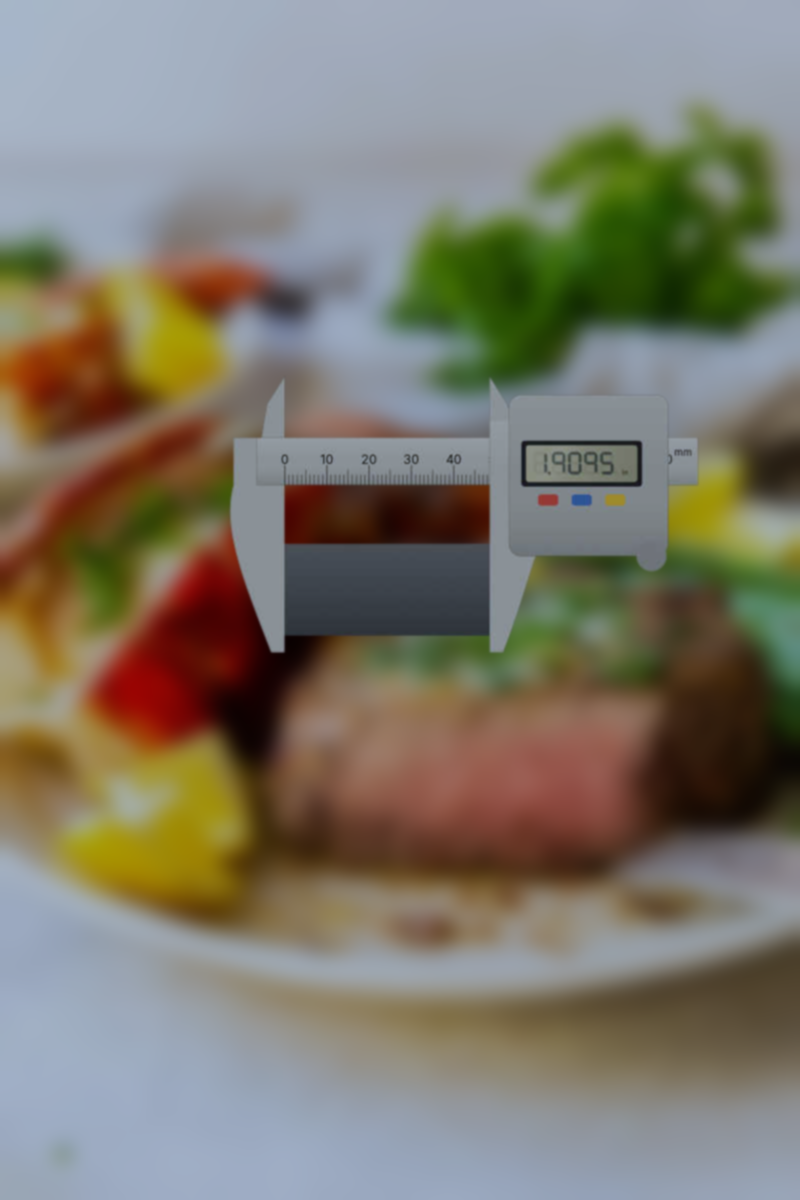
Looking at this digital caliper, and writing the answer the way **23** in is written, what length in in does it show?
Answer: **1.9095** in
